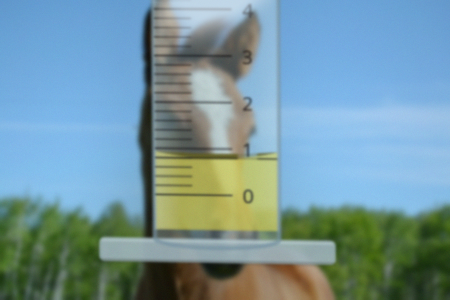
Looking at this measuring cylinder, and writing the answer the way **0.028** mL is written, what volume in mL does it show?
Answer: **0.8** mL
